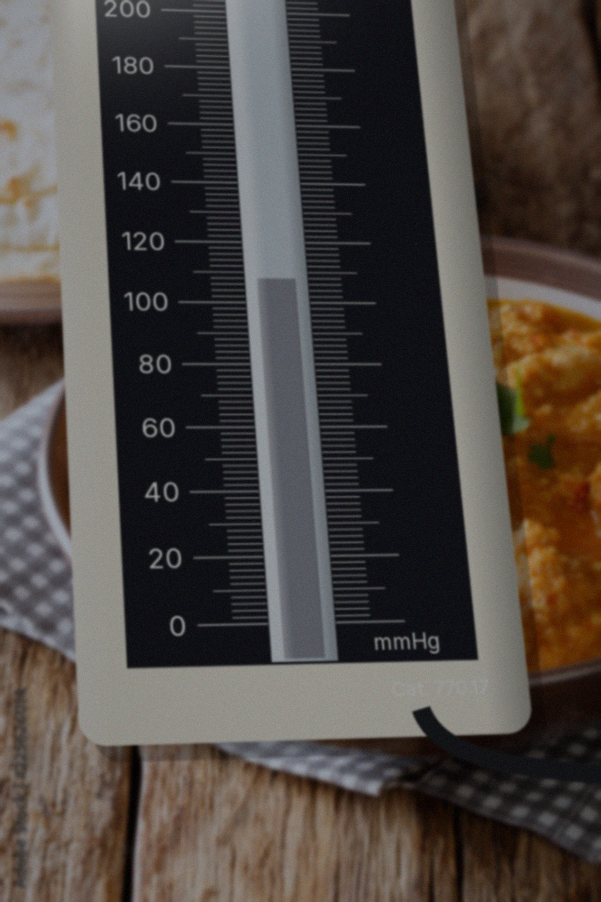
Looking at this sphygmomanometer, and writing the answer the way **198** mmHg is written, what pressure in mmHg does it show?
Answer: **108** mmHg
